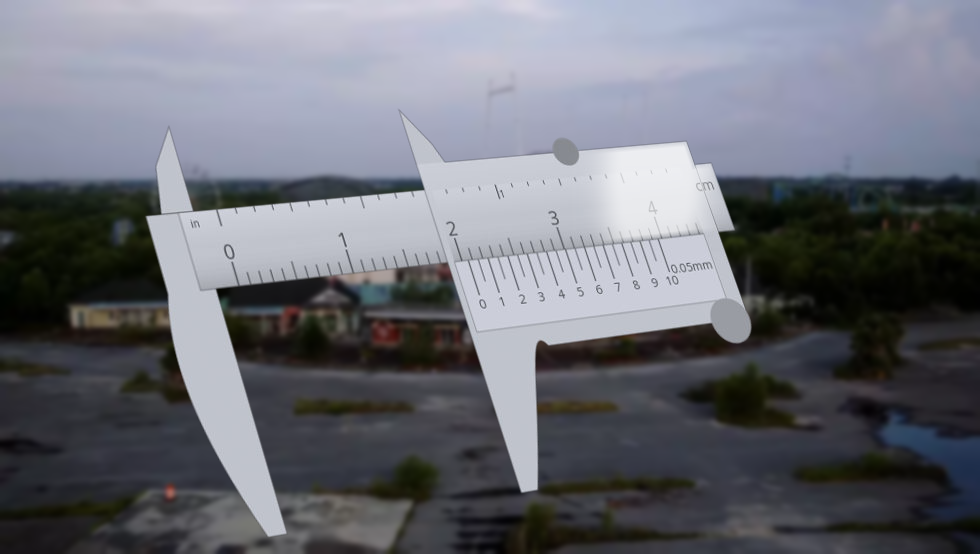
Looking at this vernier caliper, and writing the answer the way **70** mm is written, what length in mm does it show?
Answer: **20.6** mm
